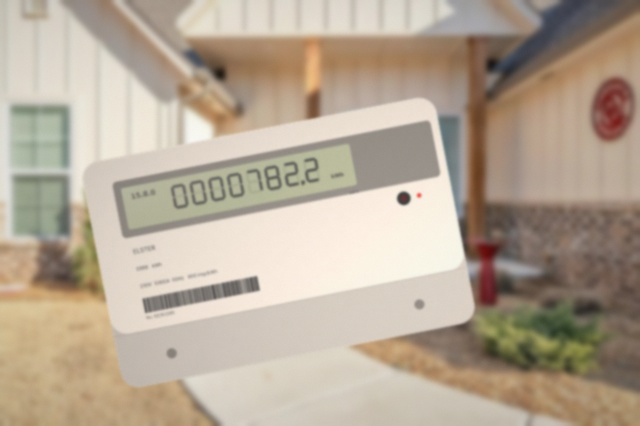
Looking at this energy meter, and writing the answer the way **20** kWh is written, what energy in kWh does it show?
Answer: **782.2** kWh
